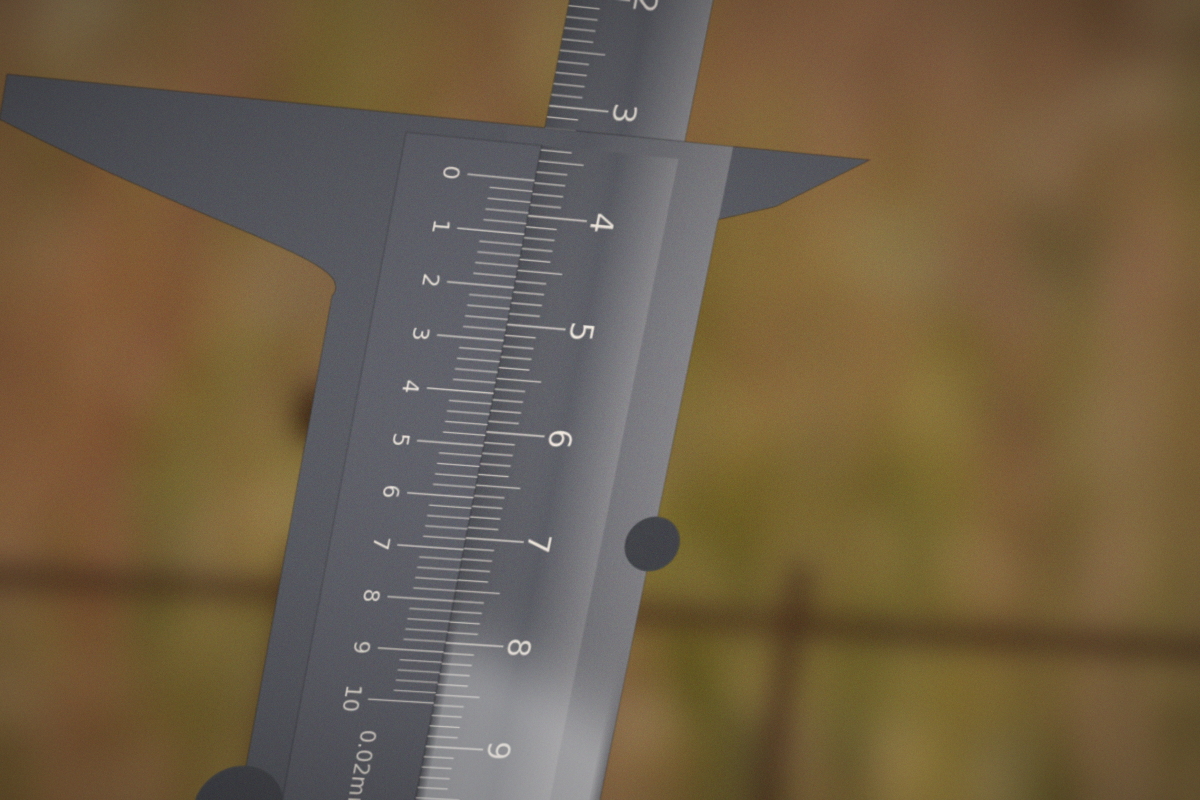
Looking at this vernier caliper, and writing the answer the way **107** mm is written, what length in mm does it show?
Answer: **36.8** mm
